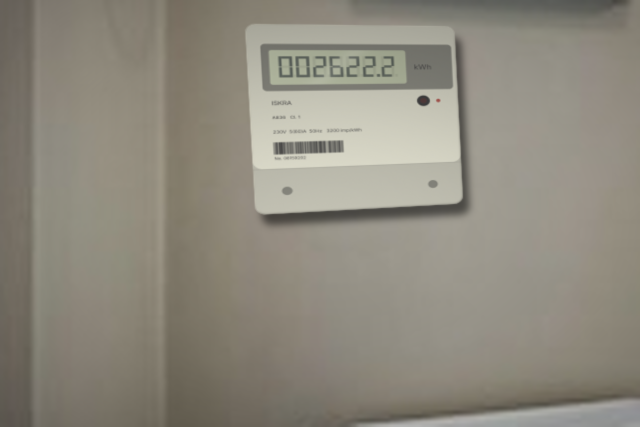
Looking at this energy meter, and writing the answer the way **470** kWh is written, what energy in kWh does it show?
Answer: **2622.2** kWh
